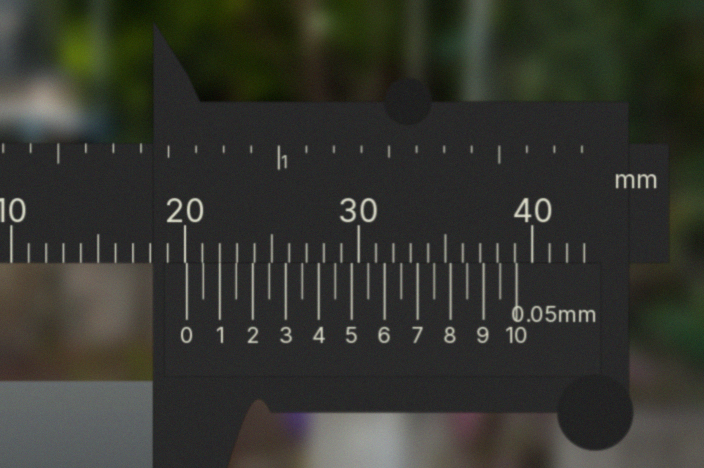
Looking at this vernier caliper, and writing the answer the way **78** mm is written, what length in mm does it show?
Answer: **20.1** mm
